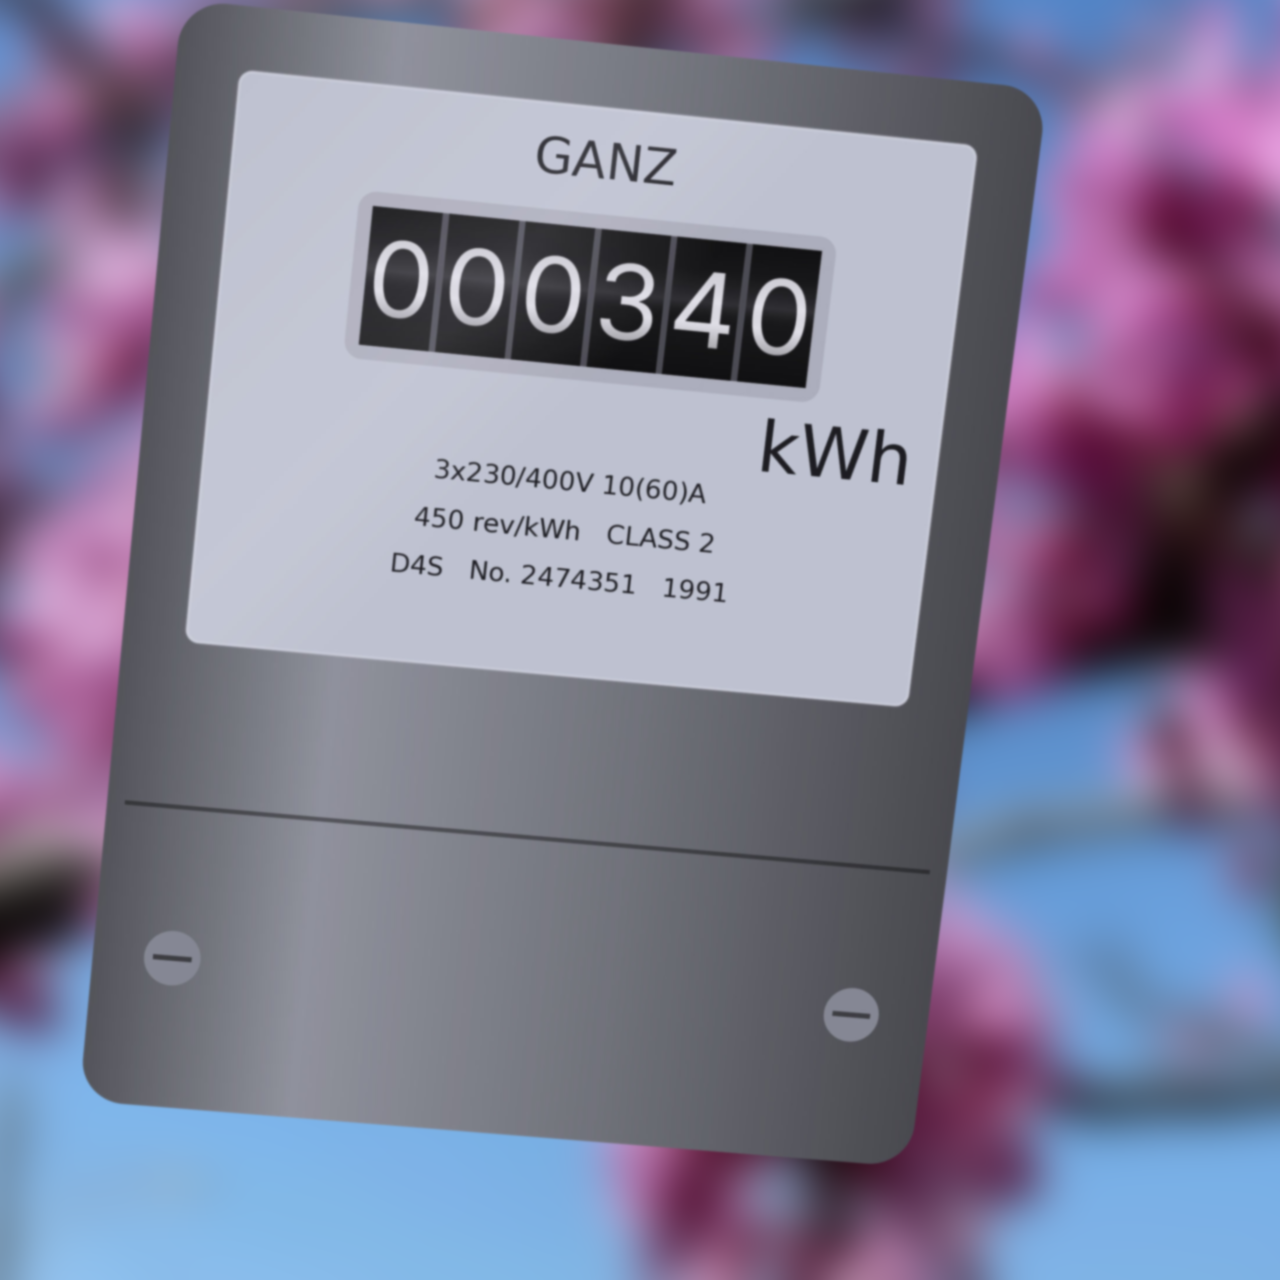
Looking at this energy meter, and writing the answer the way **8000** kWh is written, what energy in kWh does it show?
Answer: **340** kWh
